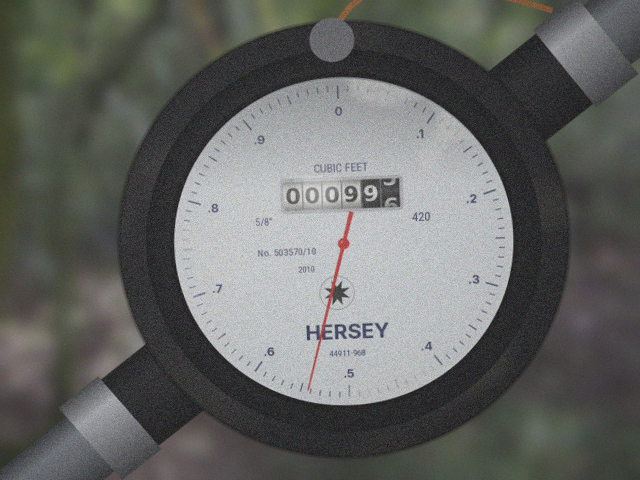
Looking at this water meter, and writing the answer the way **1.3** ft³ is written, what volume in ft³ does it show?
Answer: **995.54** ft³
